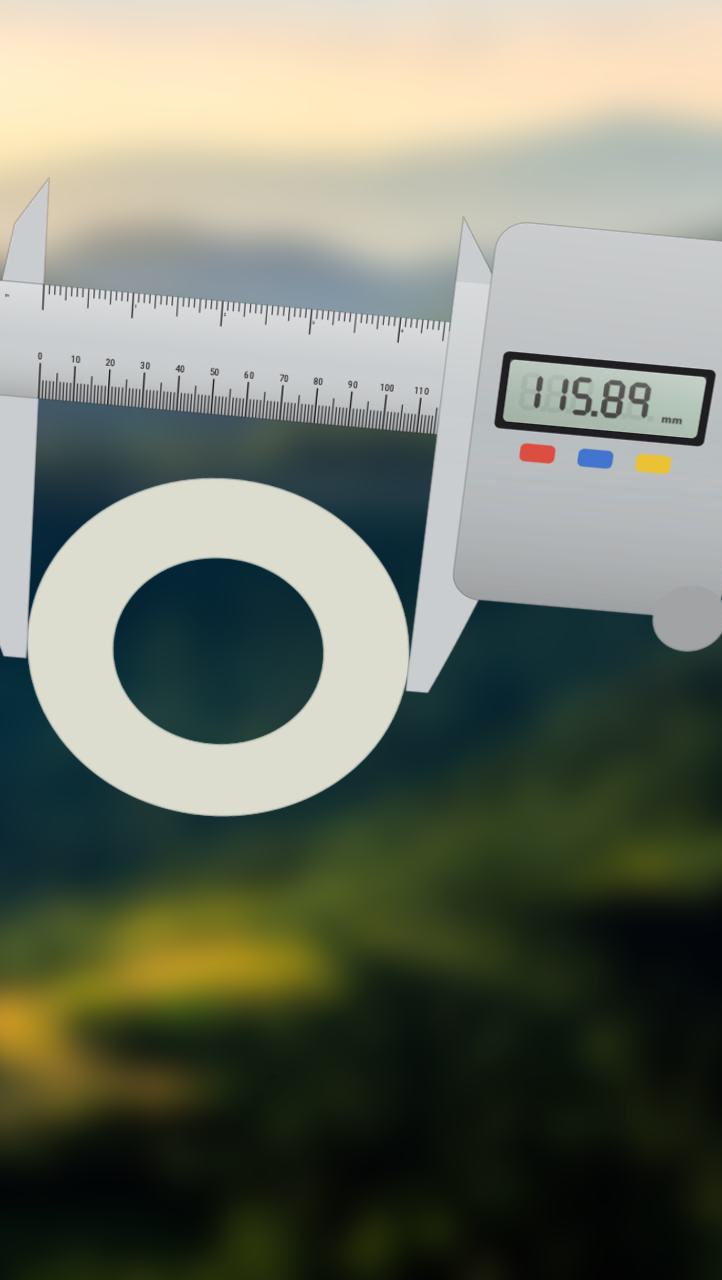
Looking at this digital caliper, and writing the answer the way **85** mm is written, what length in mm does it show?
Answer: **115.89** mm
